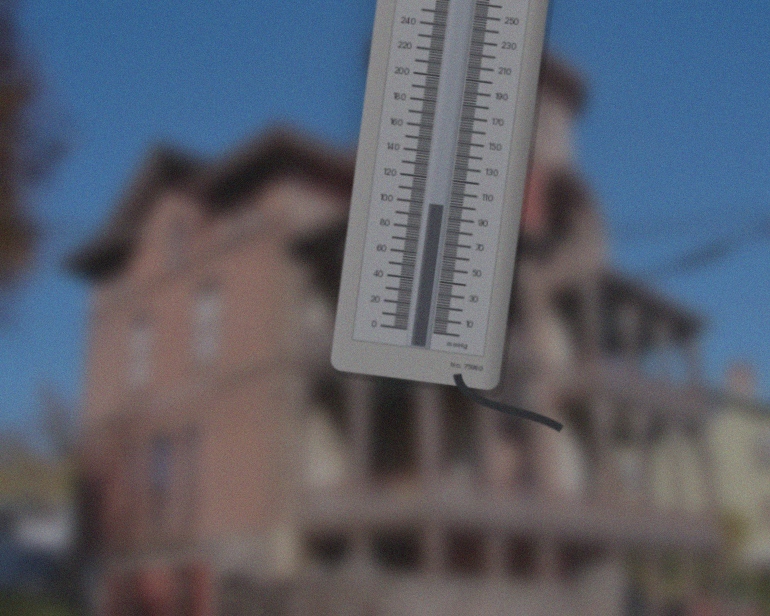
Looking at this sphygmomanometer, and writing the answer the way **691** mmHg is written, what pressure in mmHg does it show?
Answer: **100** mmHg
